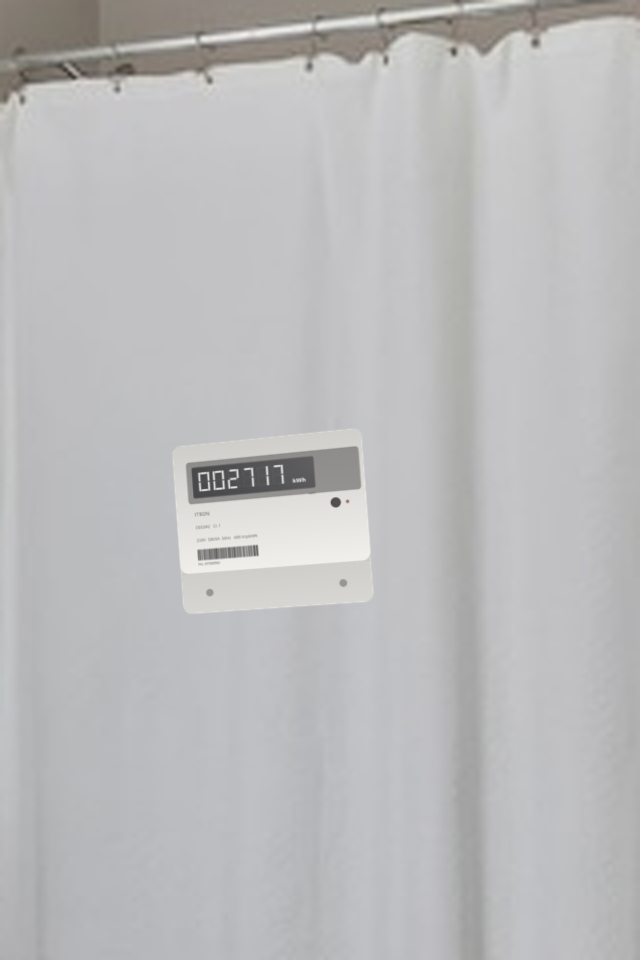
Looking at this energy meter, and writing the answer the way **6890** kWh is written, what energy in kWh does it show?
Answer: **2717** kWh
